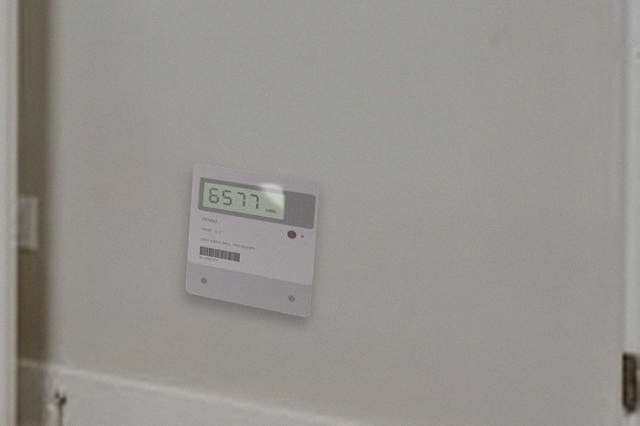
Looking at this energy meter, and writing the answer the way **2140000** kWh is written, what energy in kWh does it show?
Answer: **6577** kWh
